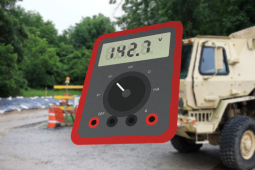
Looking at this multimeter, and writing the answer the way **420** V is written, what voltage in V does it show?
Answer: **142.7** V
